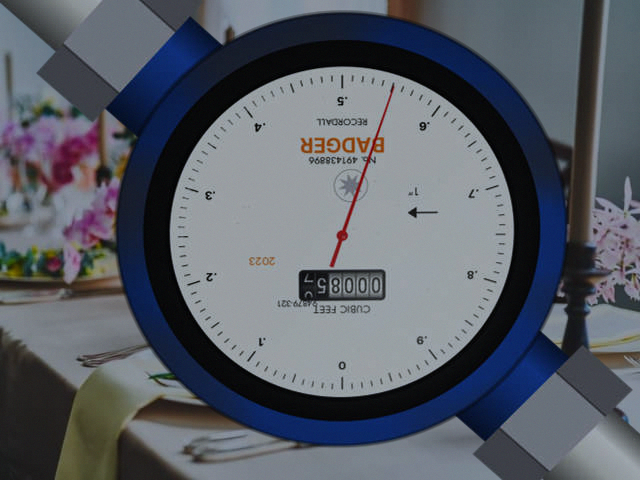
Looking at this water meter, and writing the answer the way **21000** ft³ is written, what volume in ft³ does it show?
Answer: **856.55** ft³
